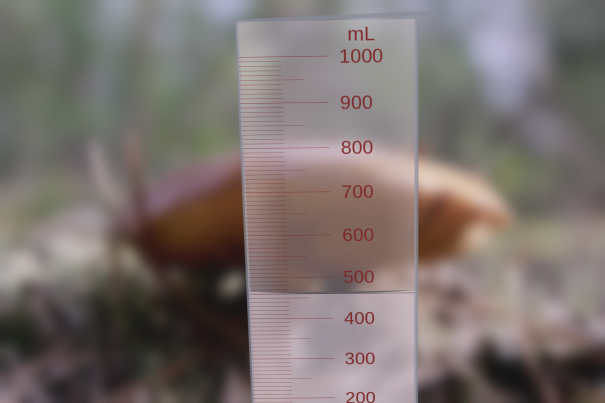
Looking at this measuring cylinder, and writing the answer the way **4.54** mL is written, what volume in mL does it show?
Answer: **460** mL
